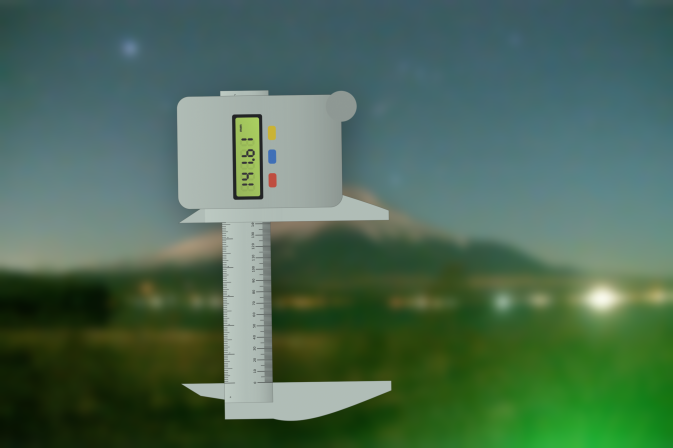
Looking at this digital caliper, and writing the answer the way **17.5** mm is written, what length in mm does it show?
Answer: **141.61** mm
